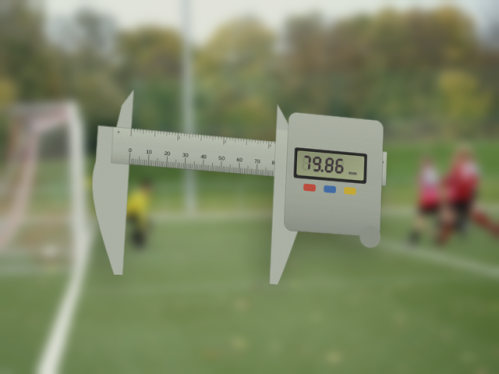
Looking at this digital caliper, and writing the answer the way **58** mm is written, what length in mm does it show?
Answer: **79.86** mm
